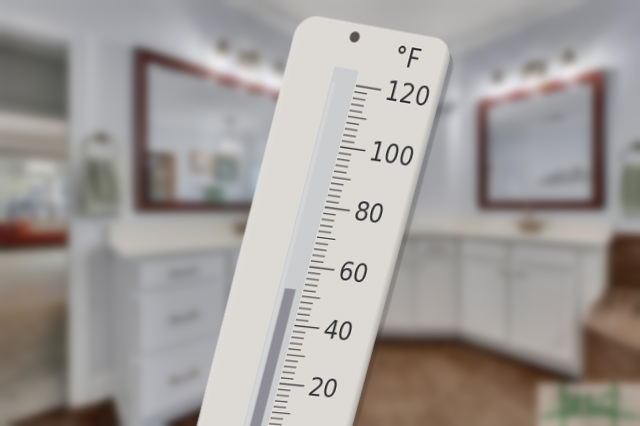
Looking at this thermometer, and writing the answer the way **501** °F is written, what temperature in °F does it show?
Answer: **52** °F
